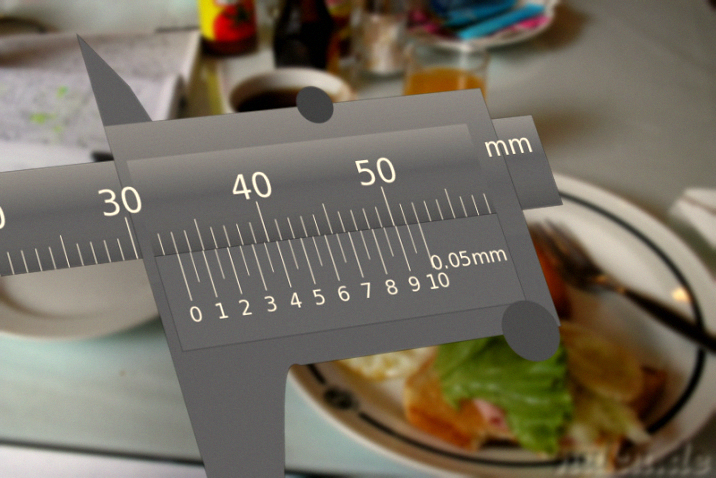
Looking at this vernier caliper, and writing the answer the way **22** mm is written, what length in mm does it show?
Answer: **33.0** mm
